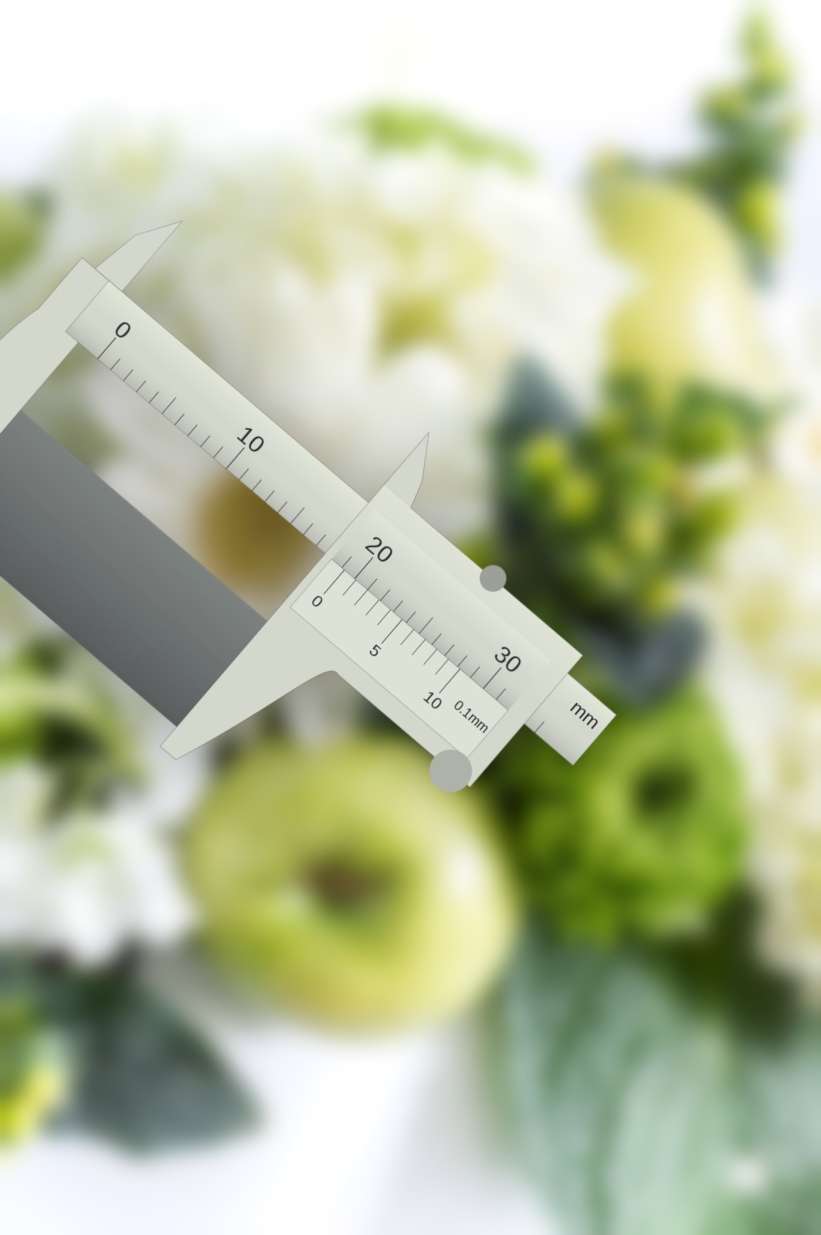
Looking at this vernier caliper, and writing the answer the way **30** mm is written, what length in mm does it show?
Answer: **19.2** mm
